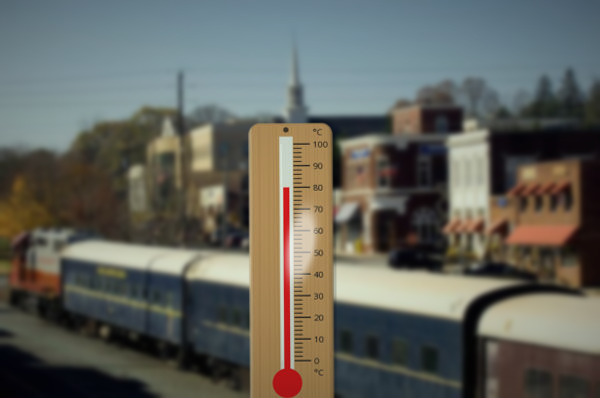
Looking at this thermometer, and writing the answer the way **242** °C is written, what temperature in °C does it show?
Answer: **80** °C
